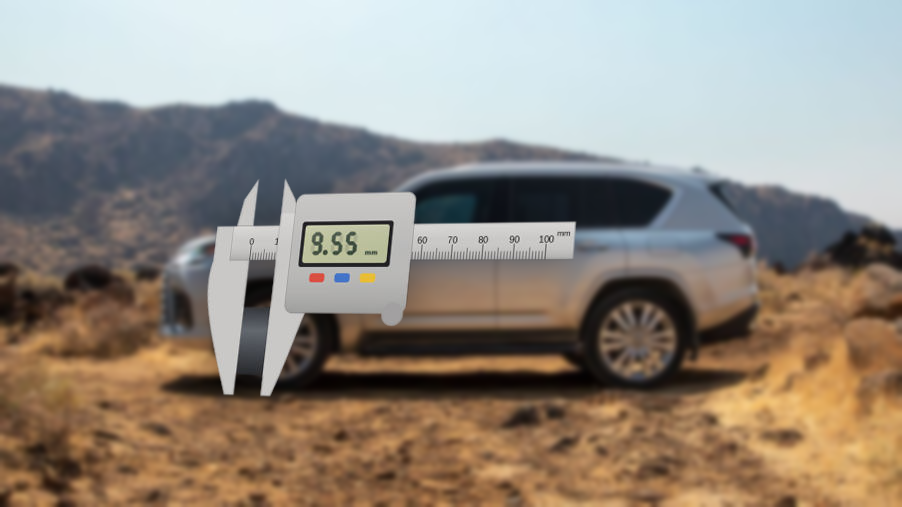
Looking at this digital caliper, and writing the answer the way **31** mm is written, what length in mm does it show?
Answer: **9.55** mm
